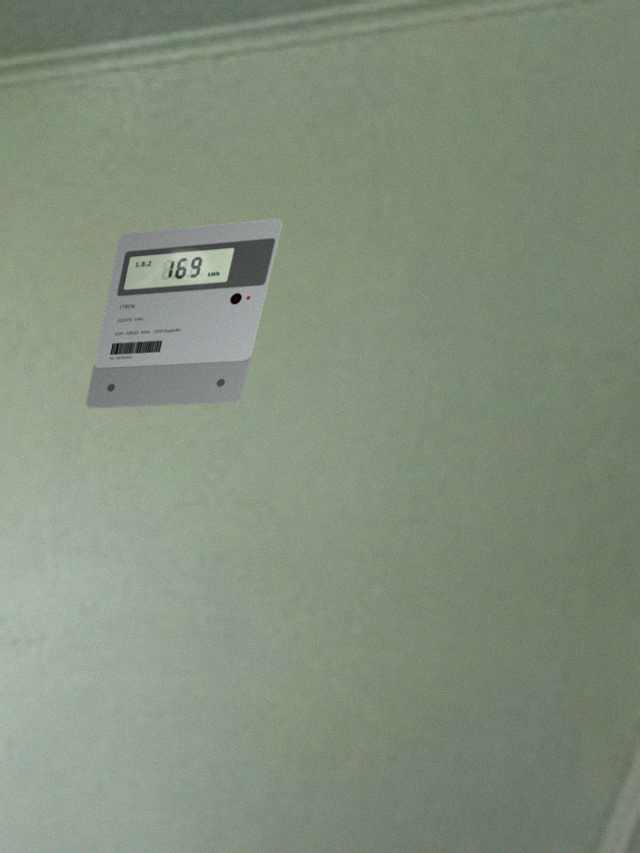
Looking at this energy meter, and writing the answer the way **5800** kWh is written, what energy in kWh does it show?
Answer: **169** kWh
